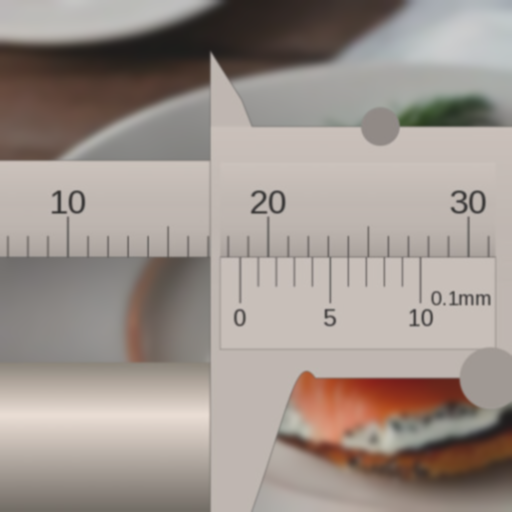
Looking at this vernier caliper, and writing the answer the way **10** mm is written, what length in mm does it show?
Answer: **18.6** mm
